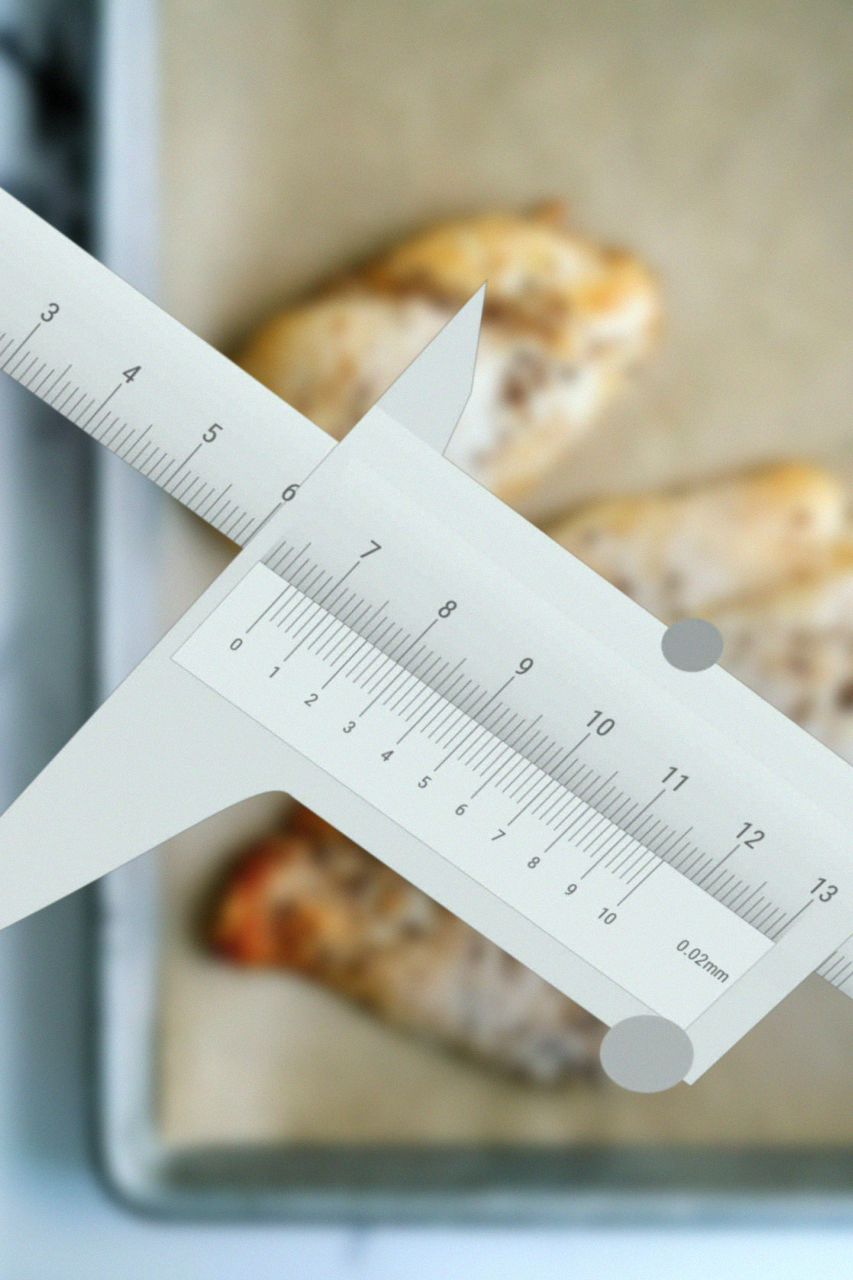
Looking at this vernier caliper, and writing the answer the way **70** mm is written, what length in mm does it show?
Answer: **66.4** mm
